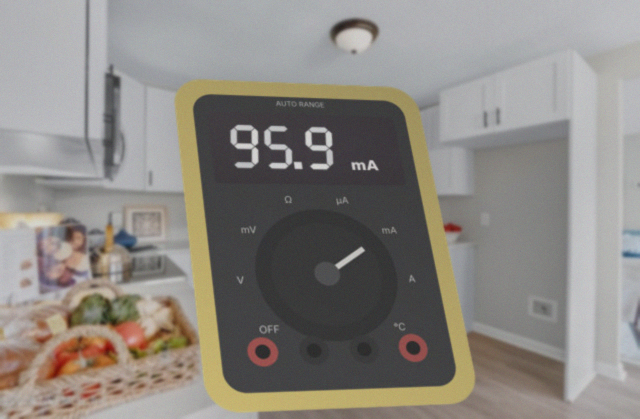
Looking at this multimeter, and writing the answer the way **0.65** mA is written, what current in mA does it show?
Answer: **95.9** mA
